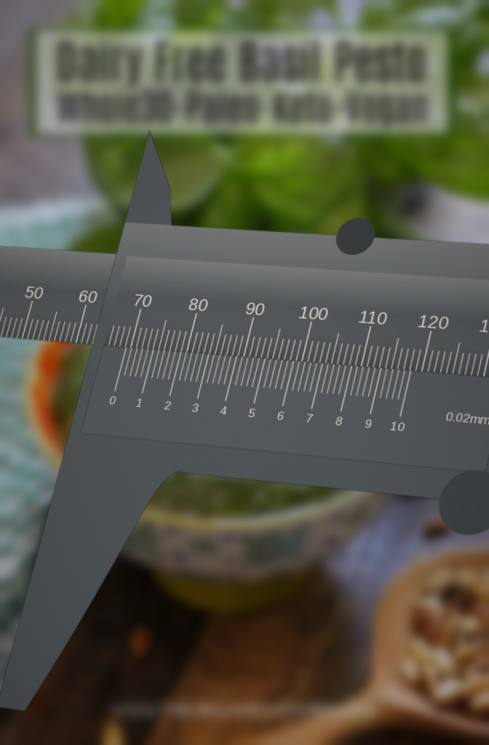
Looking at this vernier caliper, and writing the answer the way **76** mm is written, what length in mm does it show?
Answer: **69.2** mm
